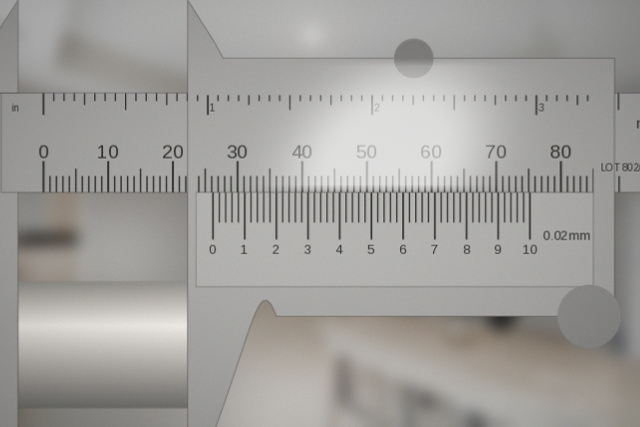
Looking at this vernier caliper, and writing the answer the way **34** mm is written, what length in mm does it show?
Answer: **26.2** mm
